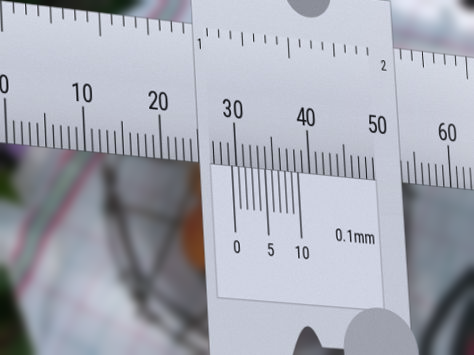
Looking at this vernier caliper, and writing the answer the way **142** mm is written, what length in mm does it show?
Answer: **29.4** mm
